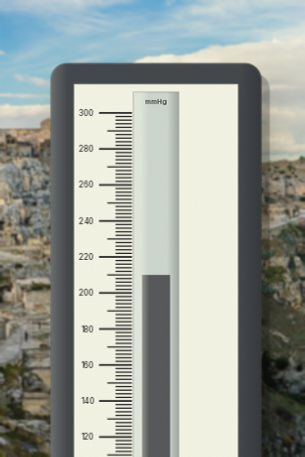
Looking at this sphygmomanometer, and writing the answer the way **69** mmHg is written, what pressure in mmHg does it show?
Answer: **210** mmHg
